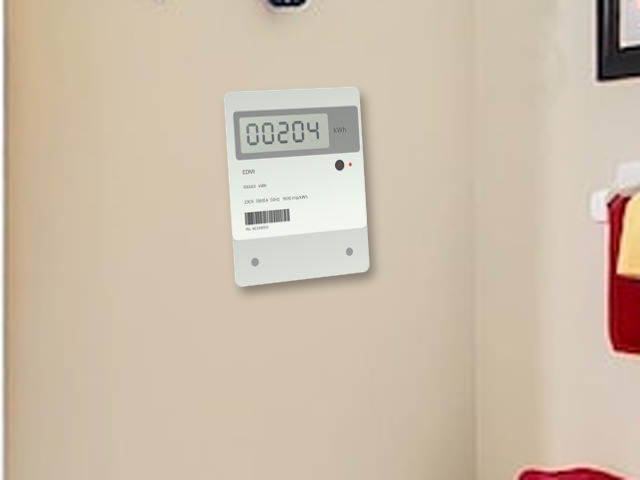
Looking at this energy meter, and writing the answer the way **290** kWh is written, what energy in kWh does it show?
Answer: **204** kWh
